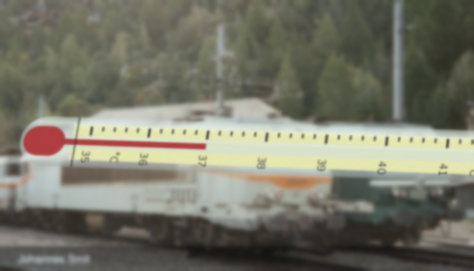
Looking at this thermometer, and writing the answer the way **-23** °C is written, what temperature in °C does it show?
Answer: **37** °C
